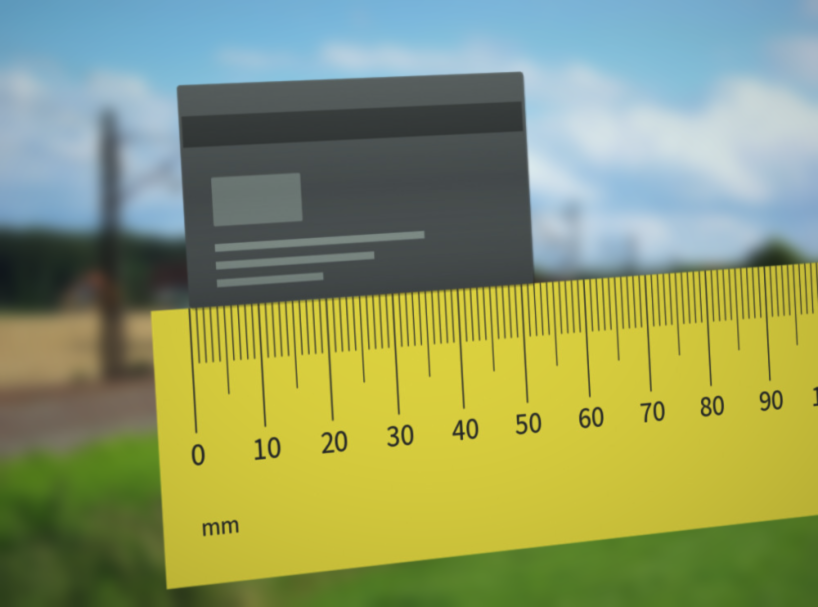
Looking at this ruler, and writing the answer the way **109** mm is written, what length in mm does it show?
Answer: **52** mm
